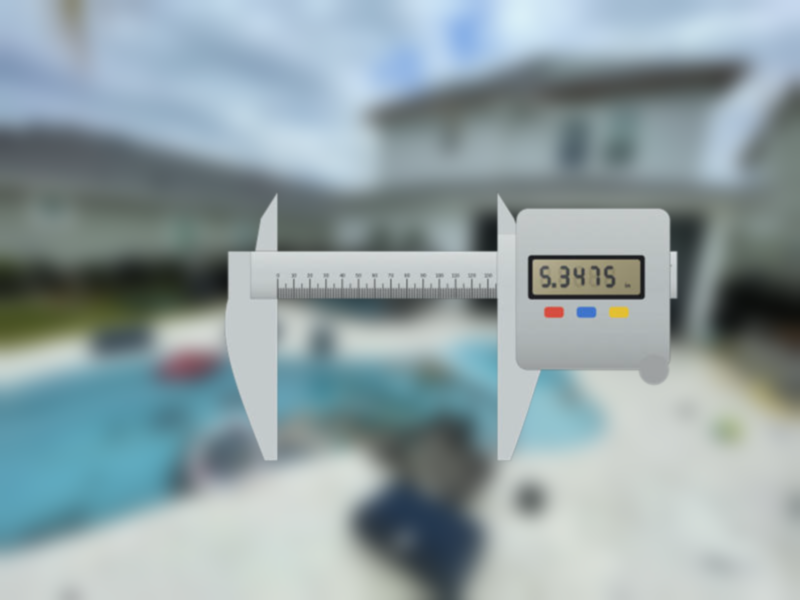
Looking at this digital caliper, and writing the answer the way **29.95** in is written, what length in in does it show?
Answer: **5.3475** in
